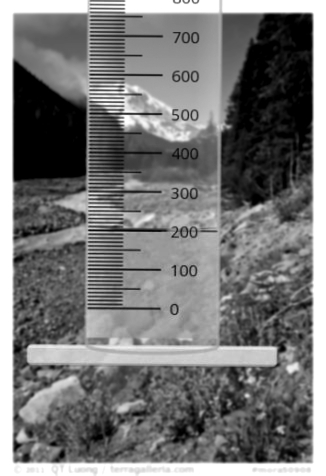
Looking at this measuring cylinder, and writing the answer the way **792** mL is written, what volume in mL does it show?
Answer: **200** mL
